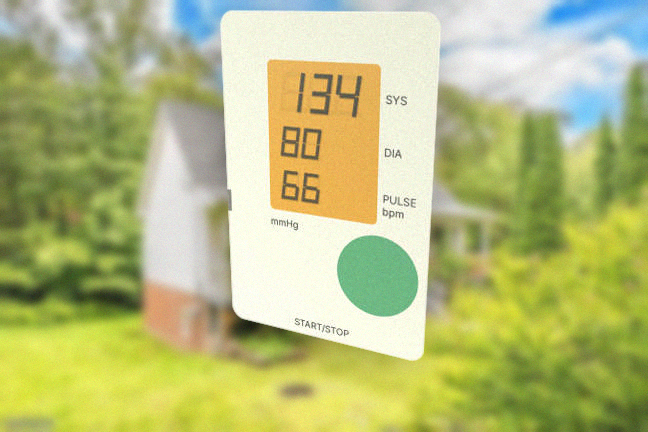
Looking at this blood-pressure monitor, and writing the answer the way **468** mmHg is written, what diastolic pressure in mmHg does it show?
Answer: **80** mmHg
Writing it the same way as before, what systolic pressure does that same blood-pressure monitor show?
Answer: **134** mmHg
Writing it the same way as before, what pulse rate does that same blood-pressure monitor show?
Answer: **66** bpm
